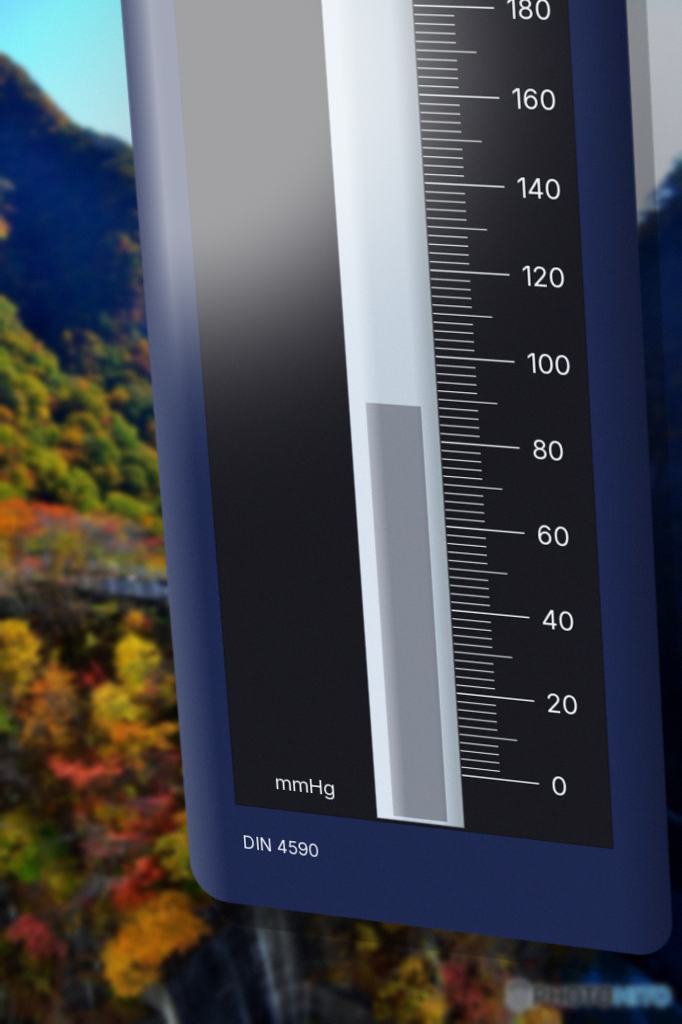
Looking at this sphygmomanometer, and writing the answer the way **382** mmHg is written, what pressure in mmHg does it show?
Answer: **88** mmHg
